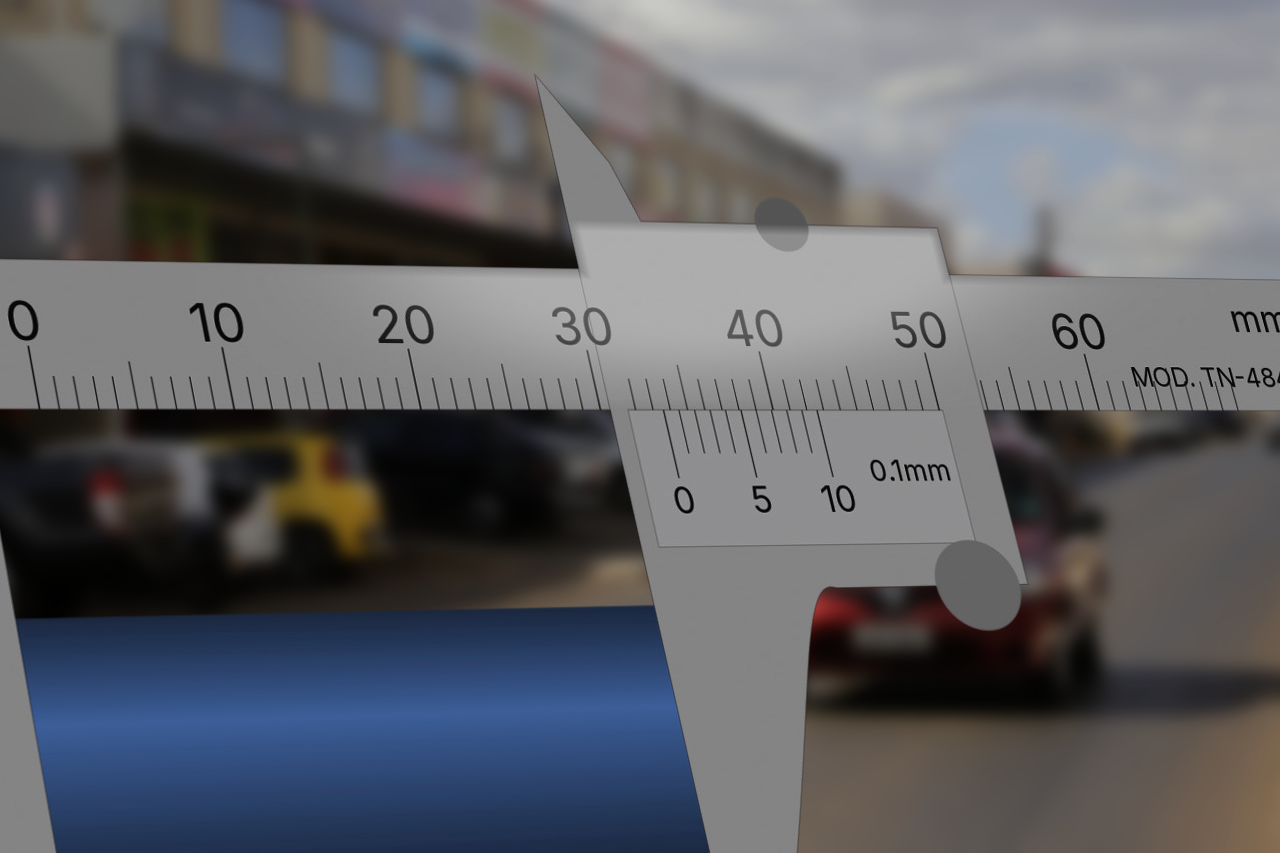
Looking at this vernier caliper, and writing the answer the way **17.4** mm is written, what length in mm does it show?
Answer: **33.6** mm
